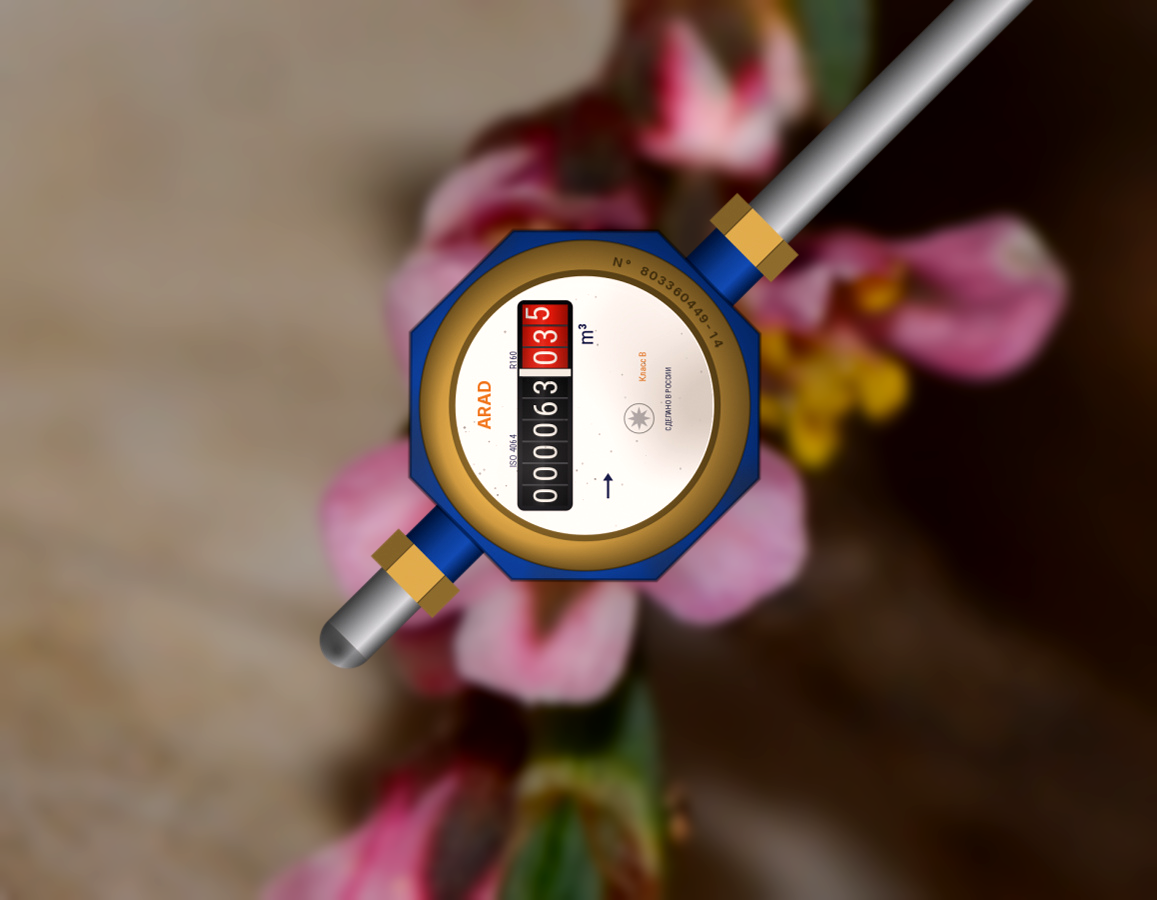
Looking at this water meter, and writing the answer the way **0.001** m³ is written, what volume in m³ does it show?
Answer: **63.035** m³
